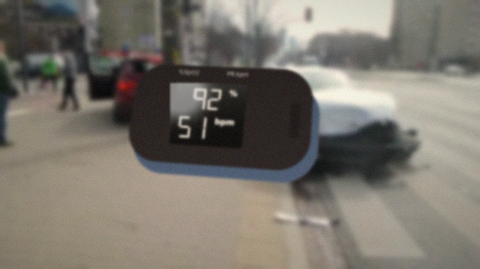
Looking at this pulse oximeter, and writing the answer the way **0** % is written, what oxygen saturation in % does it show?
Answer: **92** %
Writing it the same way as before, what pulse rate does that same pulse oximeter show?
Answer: **51** bpm
